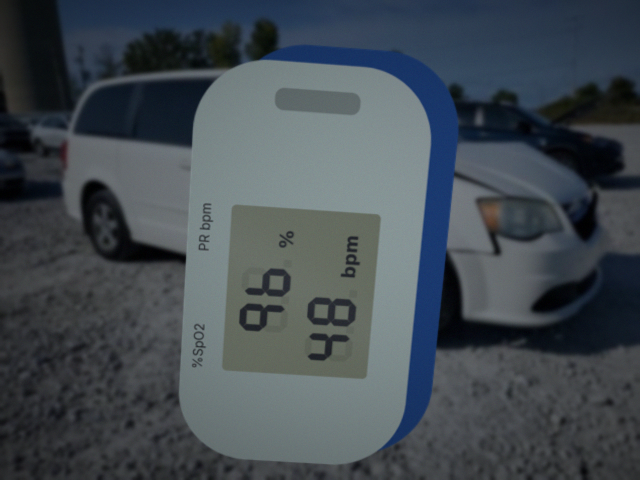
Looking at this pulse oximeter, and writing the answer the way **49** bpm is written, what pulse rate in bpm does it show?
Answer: **48** bpm
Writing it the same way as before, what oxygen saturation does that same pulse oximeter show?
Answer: **96** %
